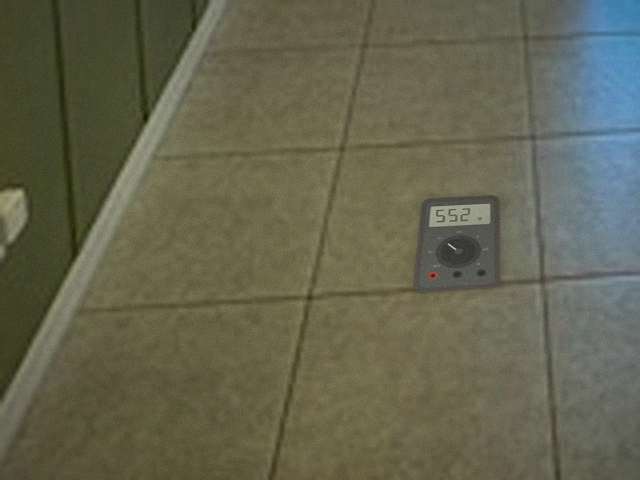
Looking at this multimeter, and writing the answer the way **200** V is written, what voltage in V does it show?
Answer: **552** V
